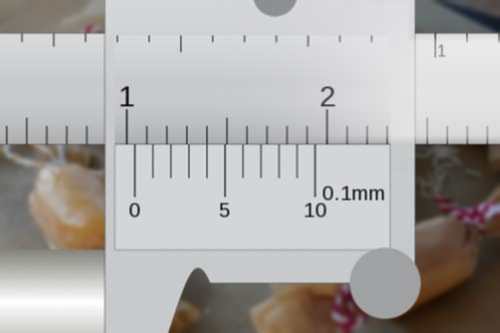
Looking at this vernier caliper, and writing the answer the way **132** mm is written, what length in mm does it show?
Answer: **10.4** mm
